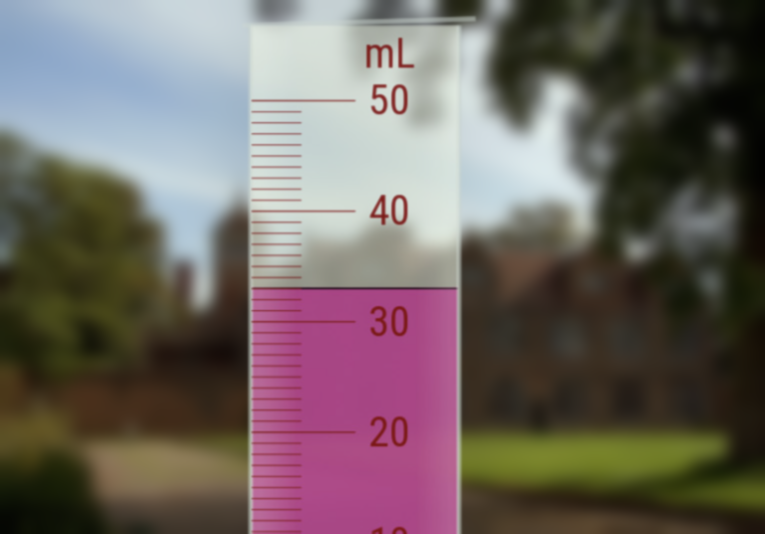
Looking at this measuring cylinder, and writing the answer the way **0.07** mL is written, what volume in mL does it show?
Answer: **33** mL
